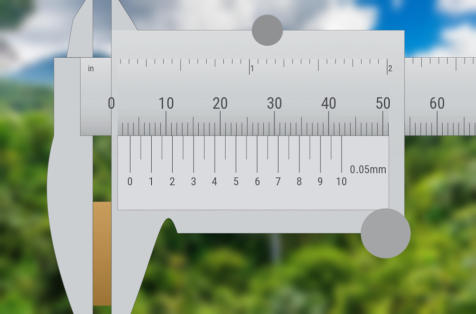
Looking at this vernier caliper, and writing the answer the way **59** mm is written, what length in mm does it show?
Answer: **3.4** mm
